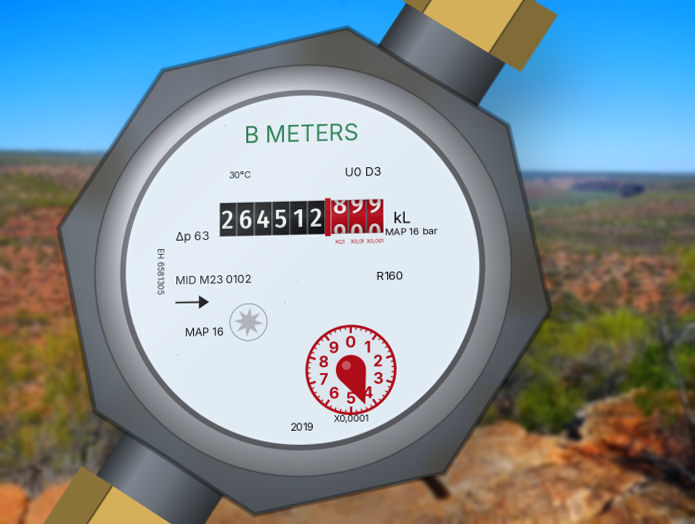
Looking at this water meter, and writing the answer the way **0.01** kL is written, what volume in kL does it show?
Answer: **264512.8994** kL
